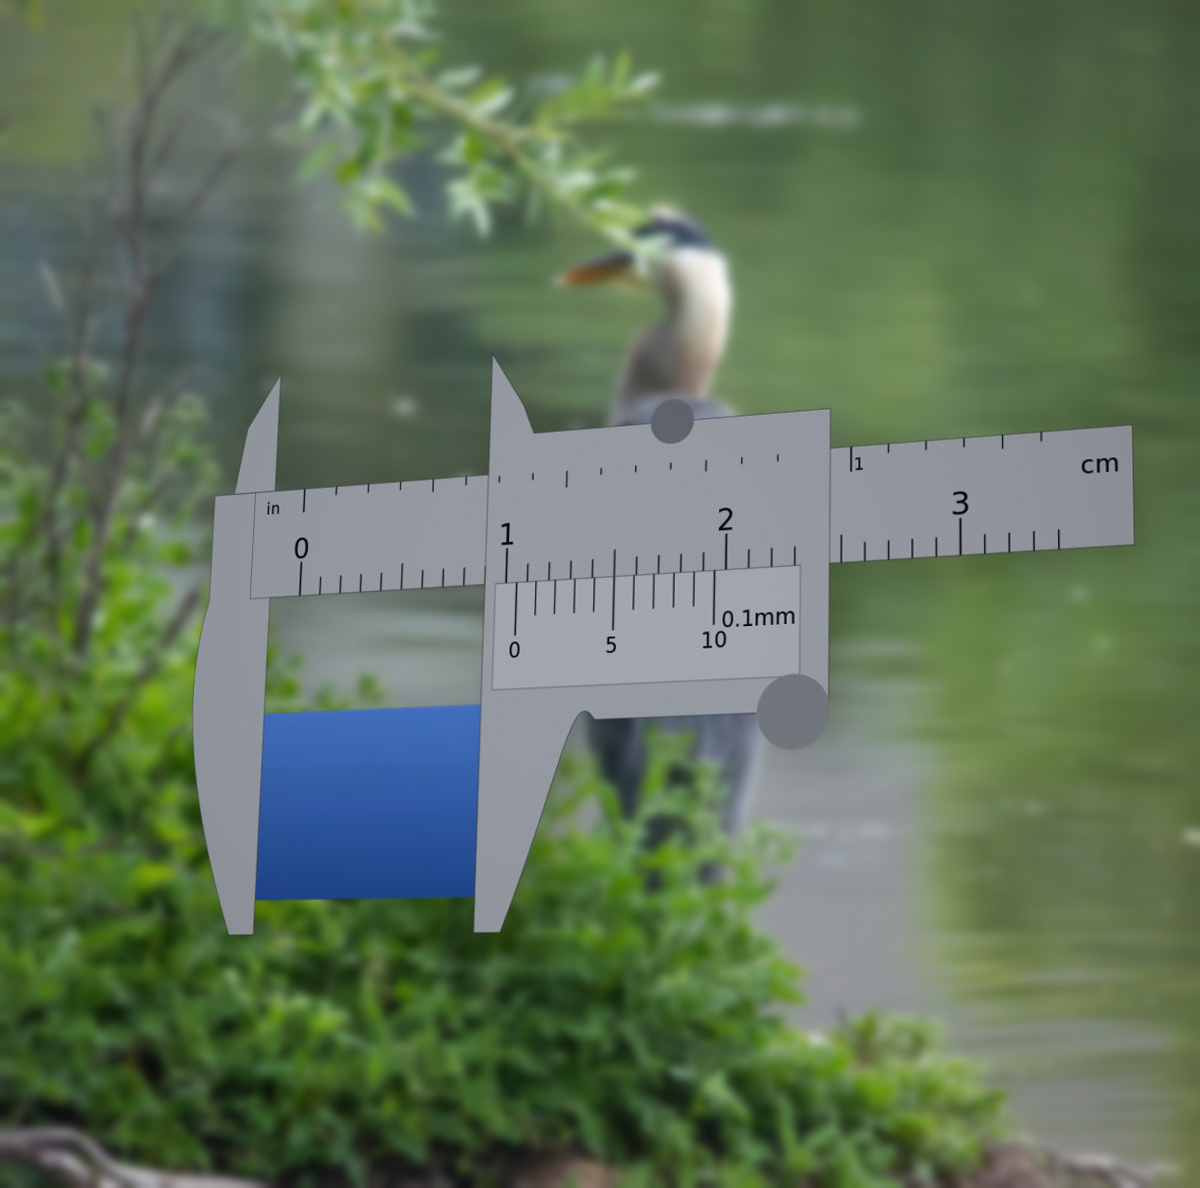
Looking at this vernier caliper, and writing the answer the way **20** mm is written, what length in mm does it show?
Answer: **10.5** mm
